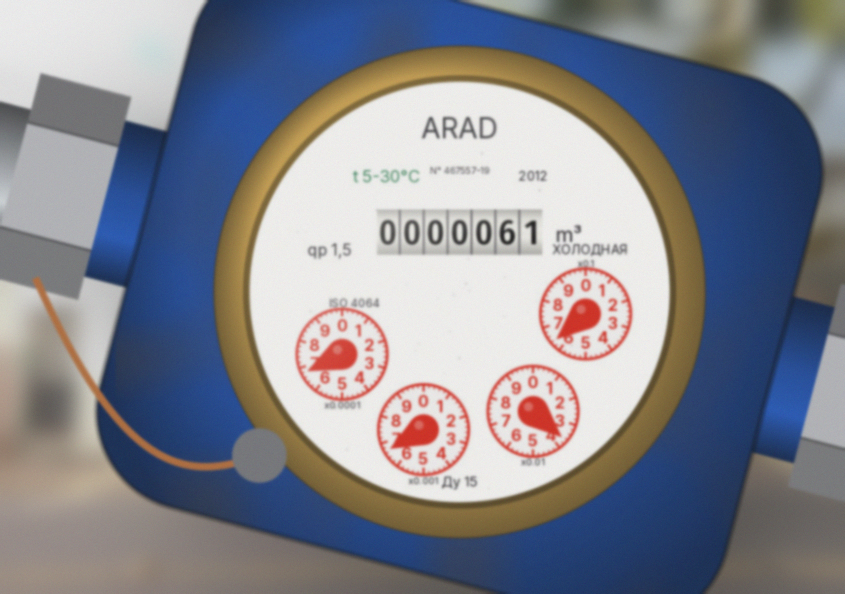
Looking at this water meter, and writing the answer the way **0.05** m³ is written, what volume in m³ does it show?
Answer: **61.6366** m³
